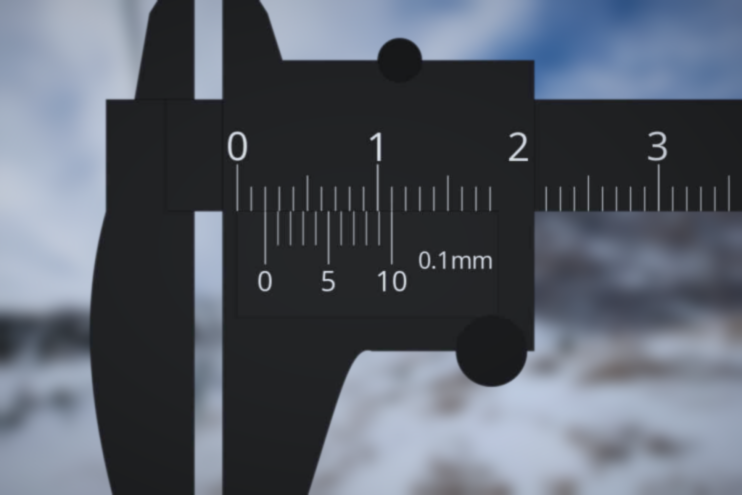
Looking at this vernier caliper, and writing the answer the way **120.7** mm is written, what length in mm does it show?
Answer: **2.0** mm
